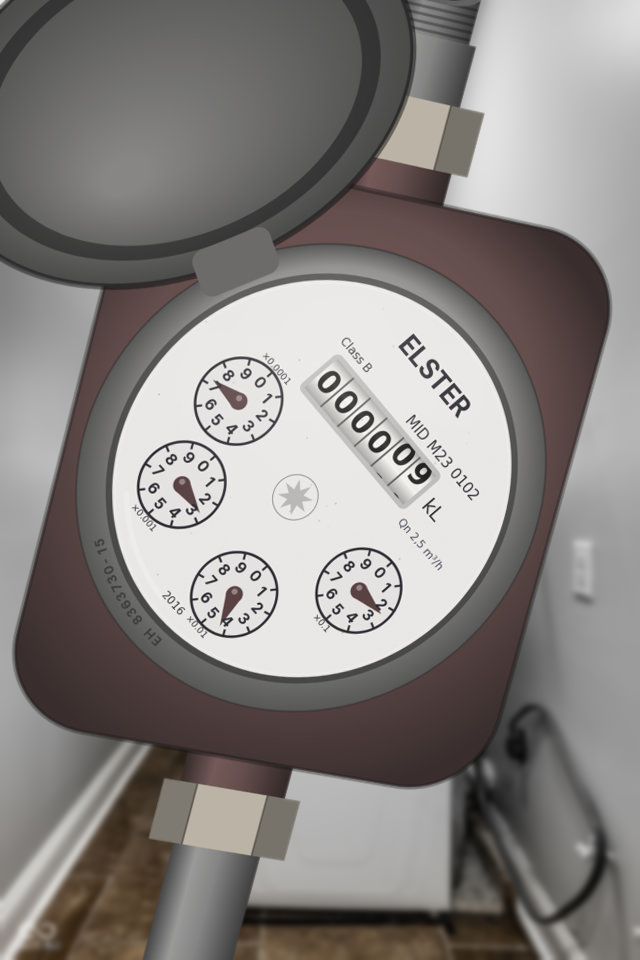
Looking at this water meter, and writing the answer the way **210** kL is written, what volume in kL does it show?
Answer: **9.2427** kL
